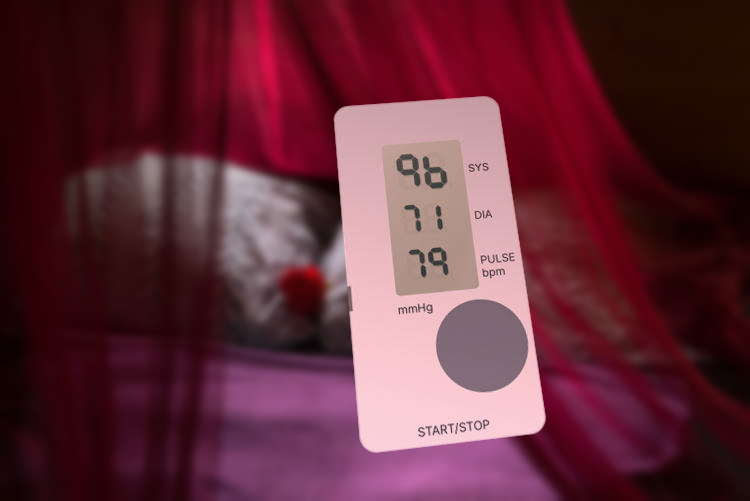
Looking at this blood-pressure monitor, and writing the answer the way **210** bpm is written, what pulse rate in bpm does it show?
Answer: **79** bpm
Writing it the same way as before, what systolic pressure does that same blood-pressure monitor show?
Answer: **96** mmHg
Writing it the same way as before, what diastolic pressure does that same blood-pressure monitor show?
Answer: **71** mmHg
